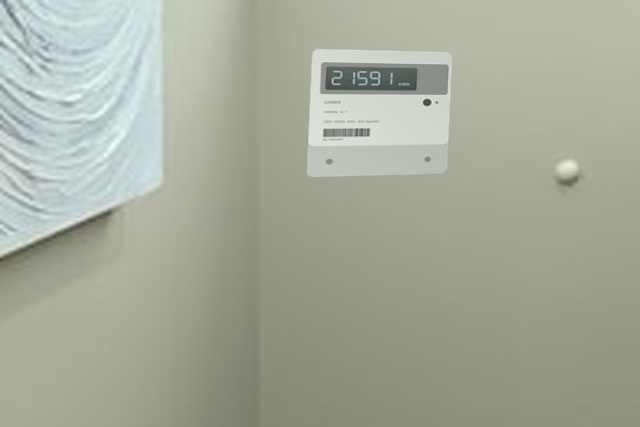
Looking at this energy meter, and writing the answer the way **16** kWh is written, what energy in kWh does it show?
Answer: **21591** kWh
